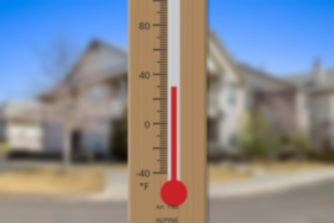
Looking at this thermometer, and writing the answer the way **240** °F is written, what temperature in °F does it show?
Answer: **30** °F
